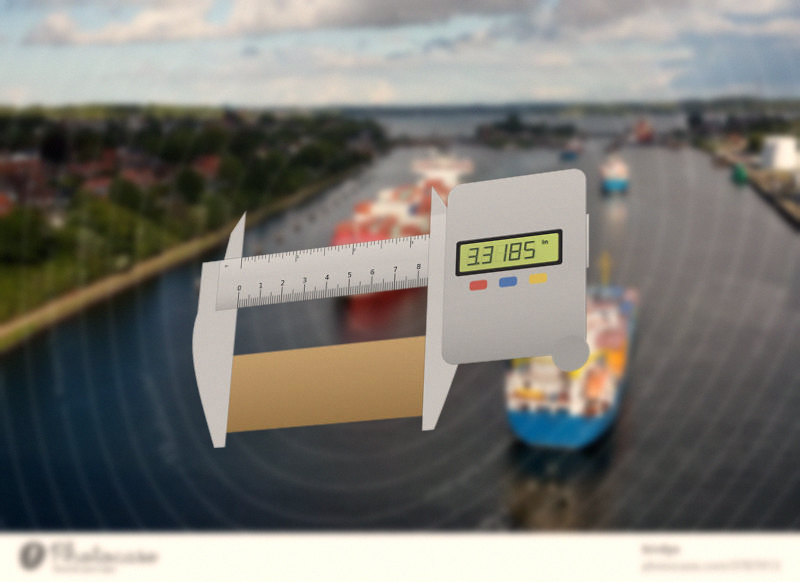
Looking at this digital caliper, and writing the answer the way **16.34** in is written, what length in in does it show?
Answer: **3.3185** in
